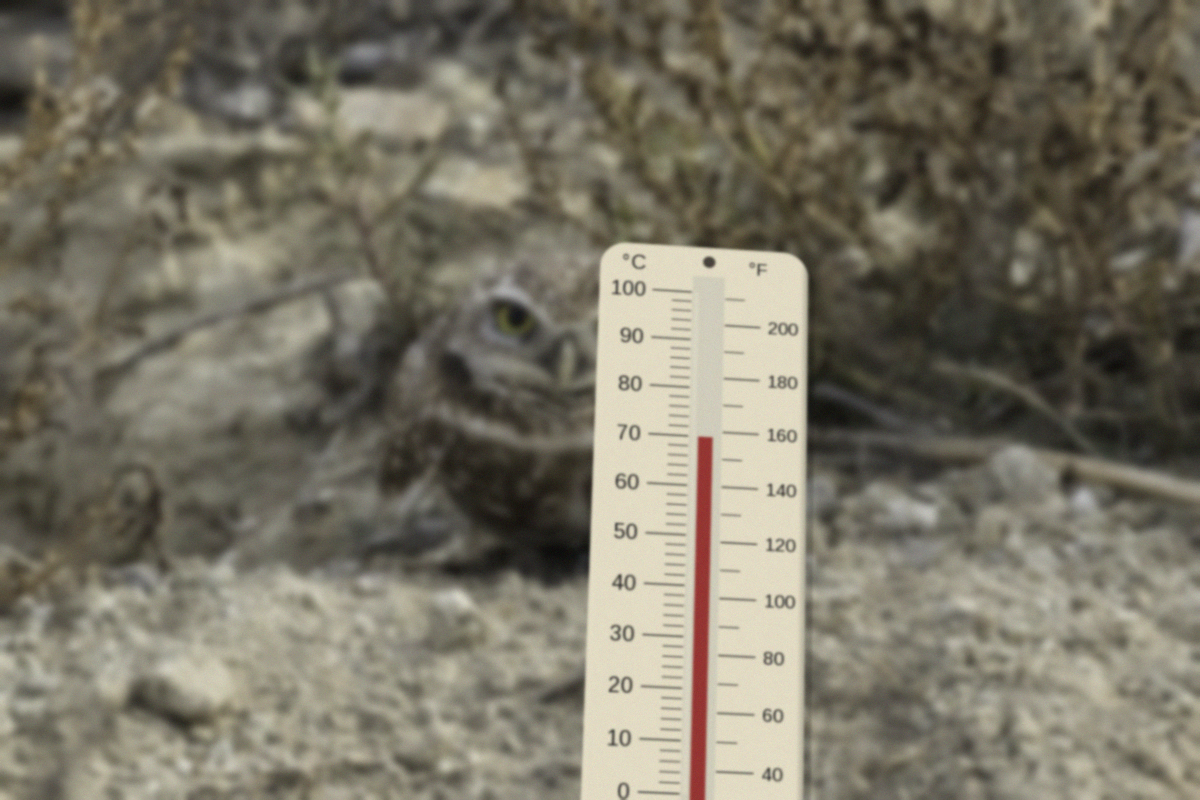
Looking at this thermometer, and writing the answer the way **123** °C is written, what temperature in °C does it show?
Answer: **70** °C
